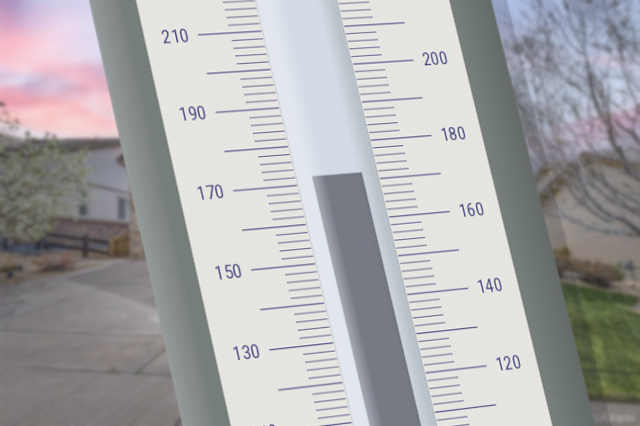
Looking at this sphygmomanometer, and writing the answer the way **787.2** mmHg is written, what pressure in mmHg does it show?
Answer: **172** mmHg
